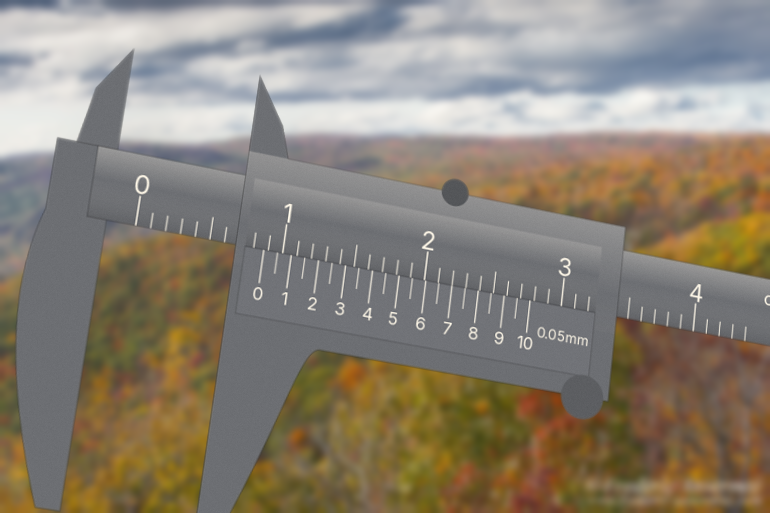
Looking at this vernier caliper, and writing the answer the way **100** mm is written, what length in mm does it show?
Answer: **8.7** mm
